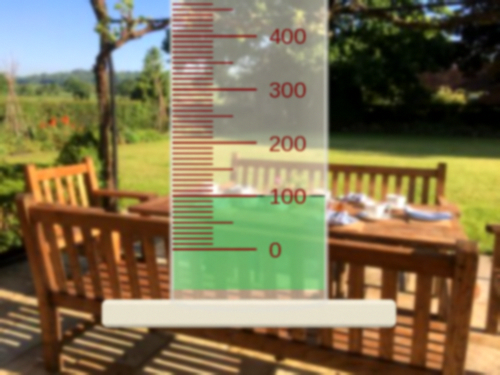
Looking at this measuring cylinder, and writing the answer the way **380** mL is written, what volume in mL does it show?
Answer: **100** mL
